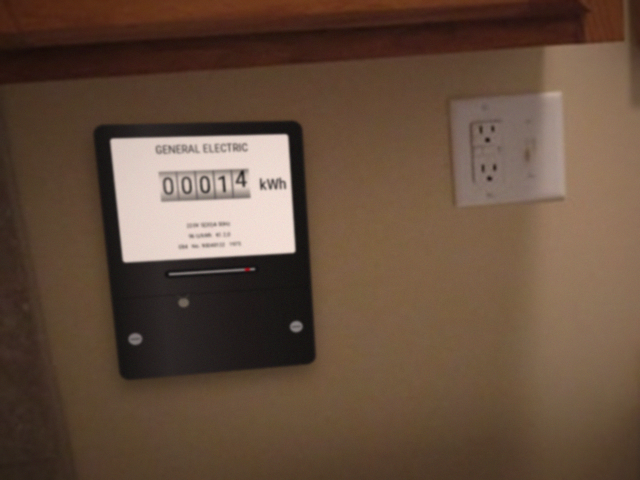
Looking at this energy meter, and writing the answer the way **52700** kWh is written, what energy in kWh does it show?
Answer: **14** kWh
